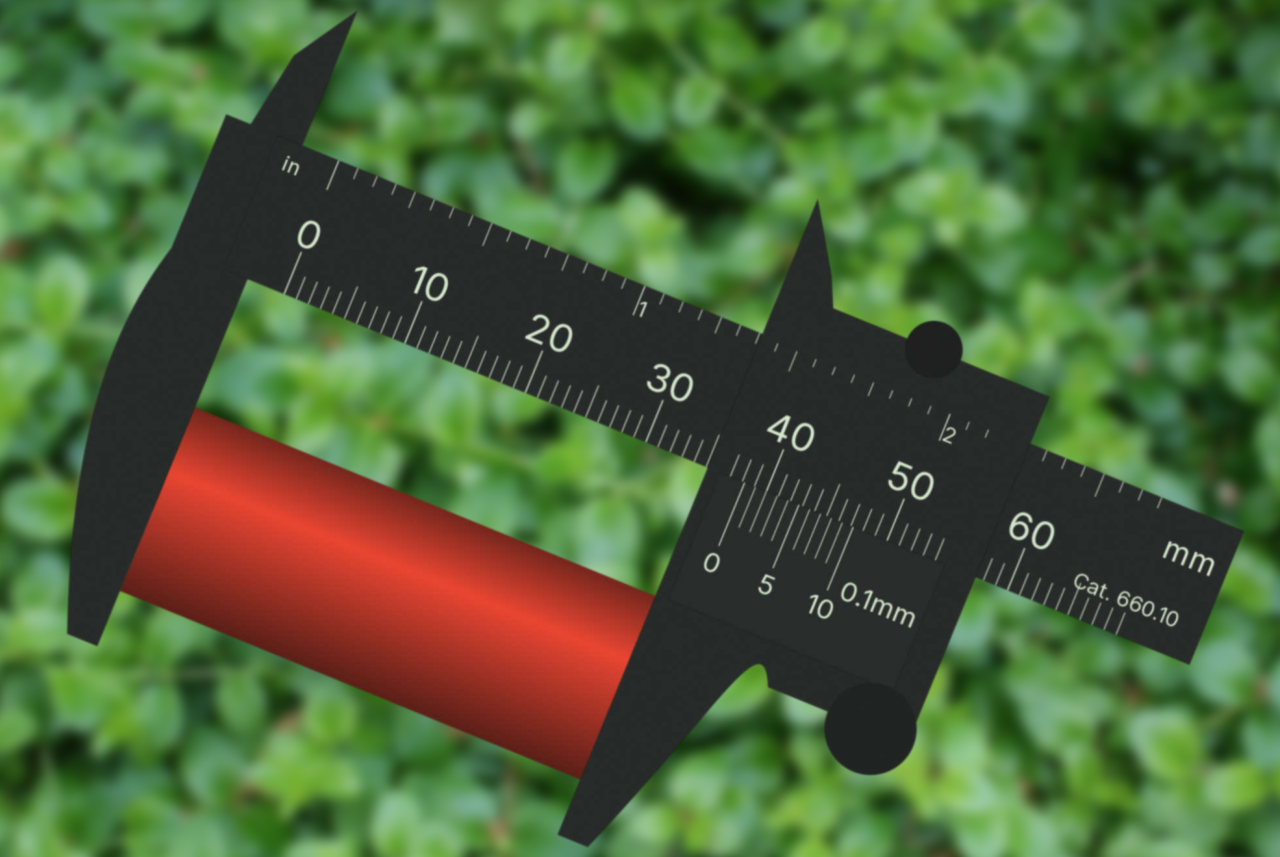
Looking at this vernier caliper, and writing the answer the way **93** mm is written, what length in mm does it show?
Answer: **38.2** mm
